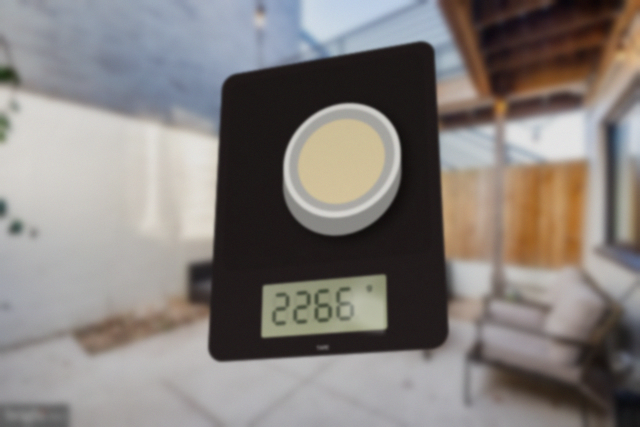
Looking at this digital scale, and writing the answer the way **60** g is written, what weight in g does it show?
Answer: **2266** g
